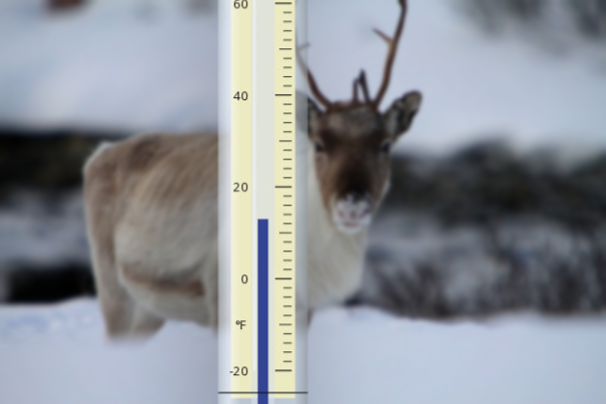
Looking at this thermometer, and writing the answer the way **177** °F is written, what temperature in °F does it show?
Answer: **13** °F
